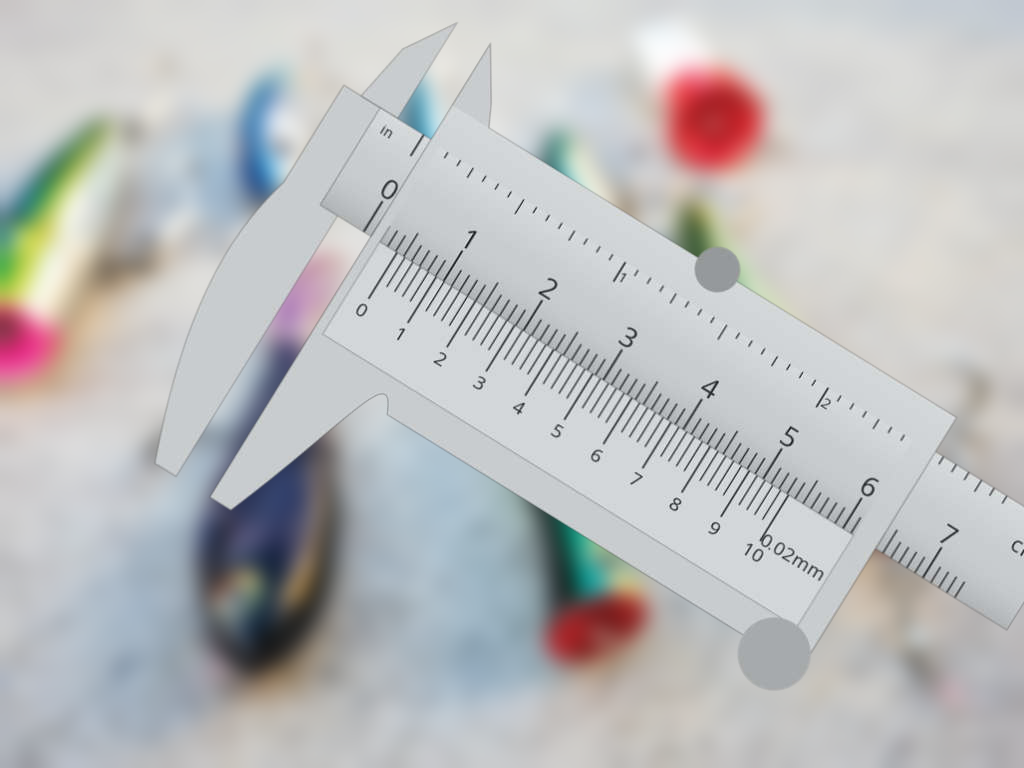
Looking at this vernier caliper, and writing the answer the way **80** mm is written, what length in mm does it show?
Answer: **4.2** mm
